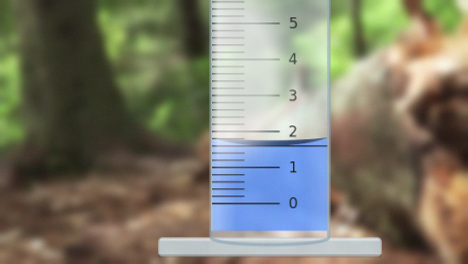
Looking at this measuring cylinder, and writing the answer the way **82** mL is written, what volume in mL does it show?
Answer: **1.6** mL
